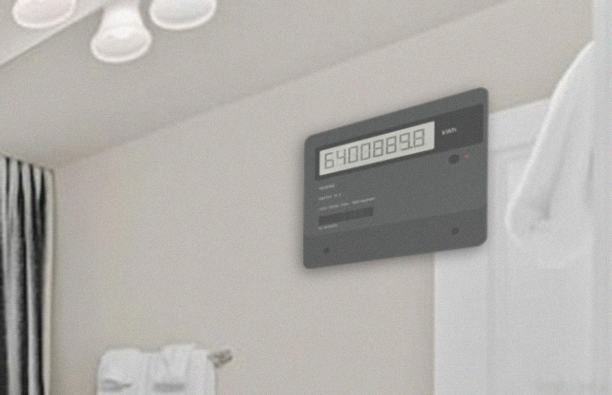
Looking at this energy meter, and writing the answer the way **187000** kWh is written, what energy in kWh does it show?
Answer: **6400889.8** kWh
